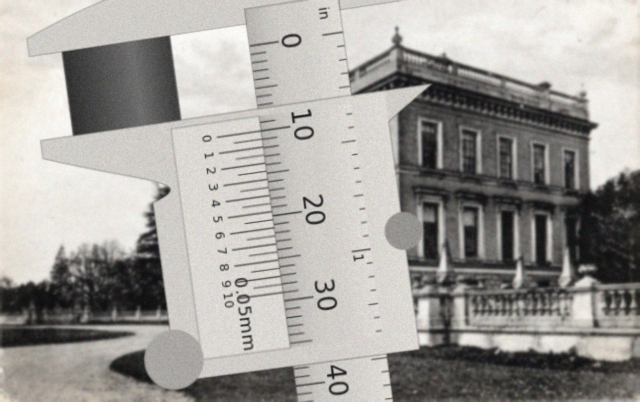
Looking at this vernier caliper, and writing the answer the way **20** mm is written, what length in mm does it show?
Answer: **10.0** mm
